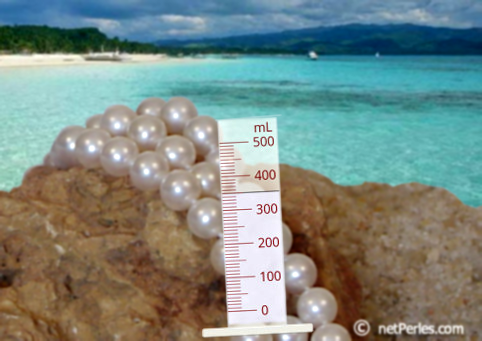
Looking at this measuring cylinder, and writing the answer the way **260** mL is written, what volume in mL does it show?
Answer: **350** mL
